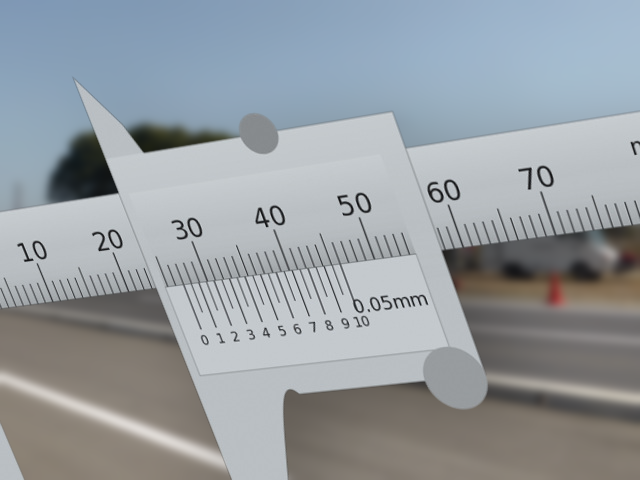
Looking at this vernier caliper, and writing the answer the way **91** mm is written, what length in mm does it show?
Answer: **27.0** mm
